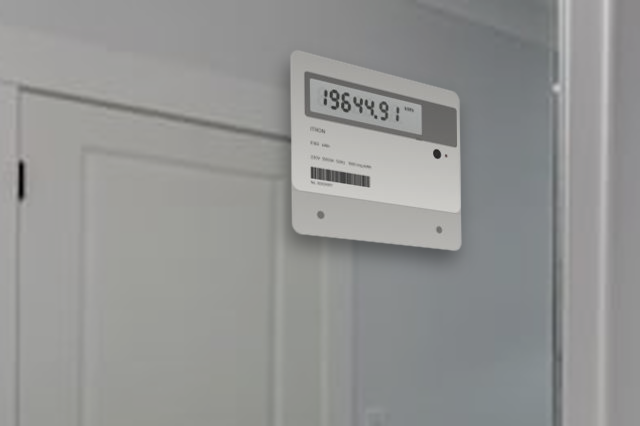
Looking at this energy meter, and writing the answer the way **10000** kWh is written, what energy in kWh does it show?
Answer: **19644.91** kWh
